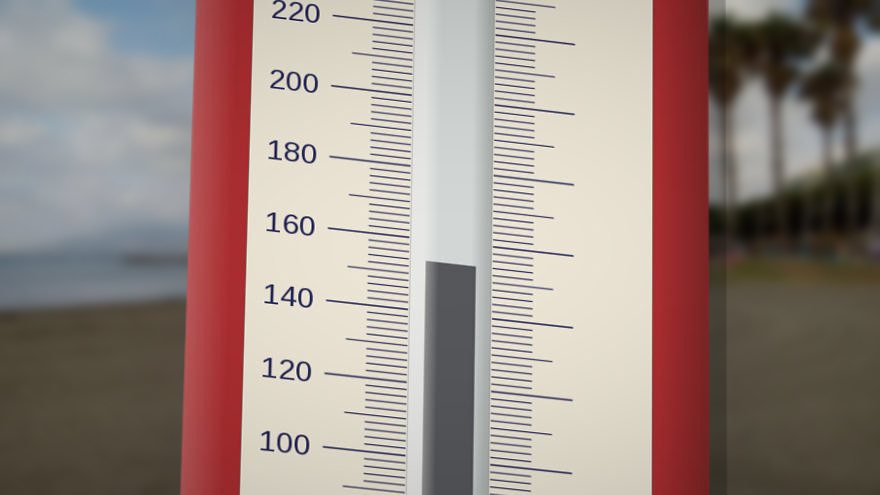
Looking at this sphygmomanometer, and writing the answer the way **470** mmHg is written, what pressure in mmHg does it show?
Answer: **154** mmHg
